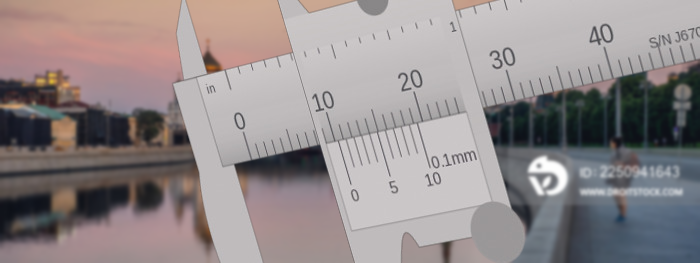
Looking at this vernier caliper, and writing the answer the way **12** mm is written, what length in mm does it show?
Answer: **10.4** mm
